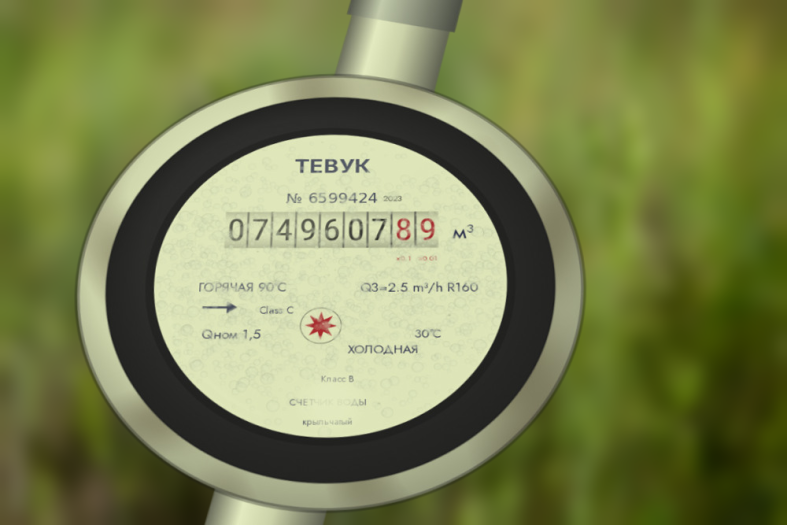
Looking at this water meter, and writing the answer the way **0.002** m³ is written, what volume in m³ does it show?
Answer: **749607.89** m³
